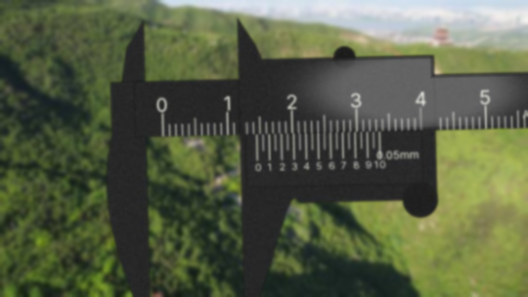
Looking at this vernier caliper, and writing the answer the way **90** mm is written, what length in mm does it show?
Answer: **14.5** mm
